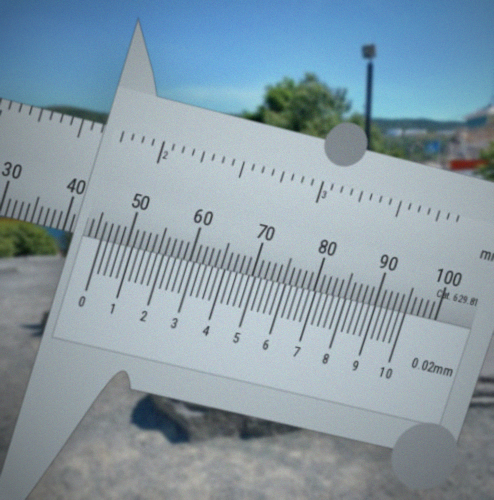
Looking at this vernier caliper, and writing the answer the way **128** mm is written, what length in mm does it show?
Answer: **46.0** mm
